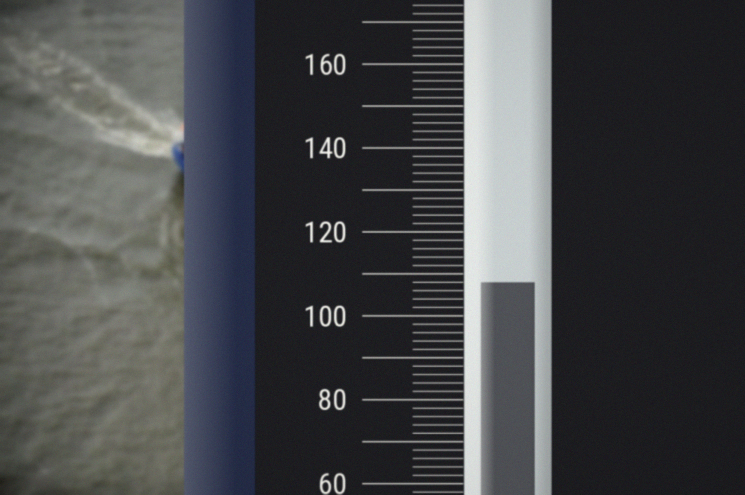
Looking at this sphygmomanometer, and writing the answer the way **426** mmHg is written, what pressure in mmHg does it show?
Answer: **108** mmHg
